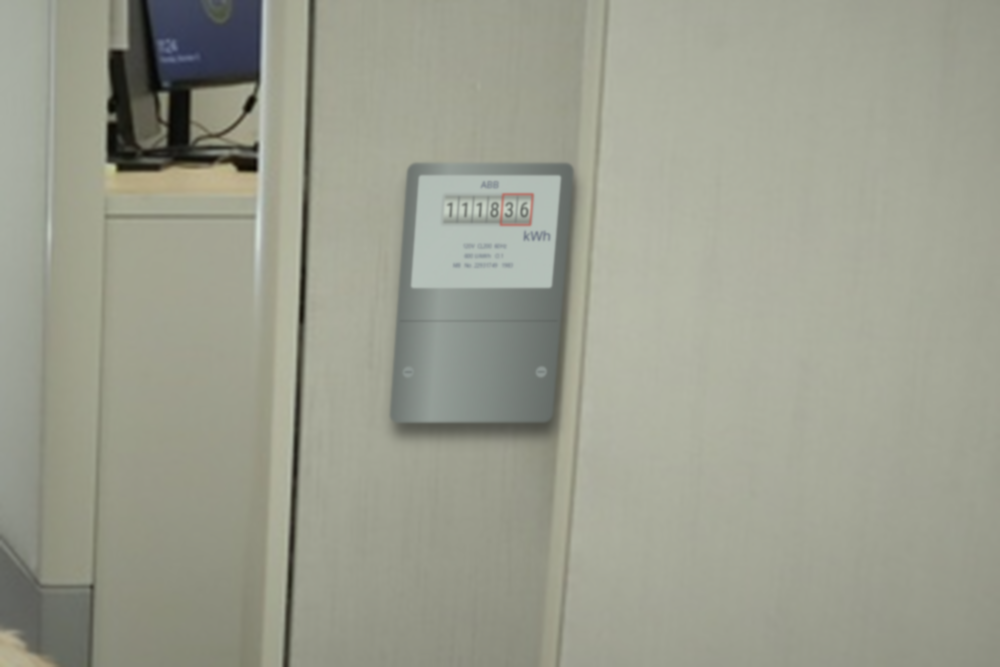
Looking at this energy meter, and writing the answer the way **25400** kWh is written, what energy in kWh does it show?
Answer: **1118.36** kWh
